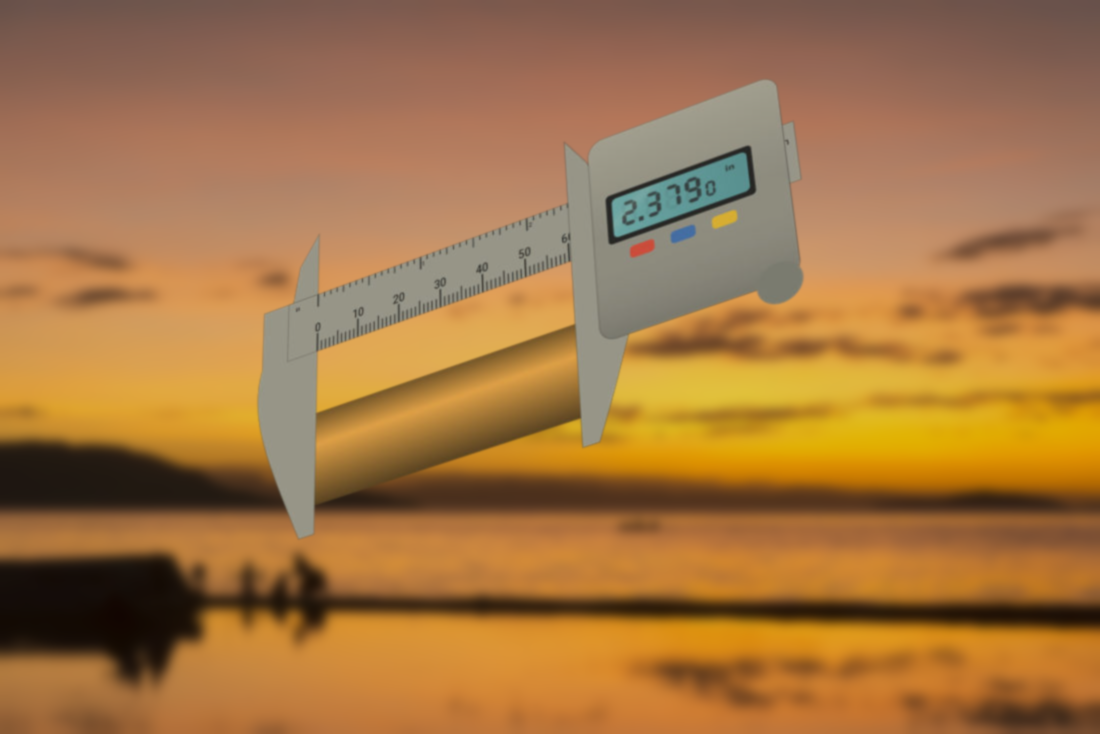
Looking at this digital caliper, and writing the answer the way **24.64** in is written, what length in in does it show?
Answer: **2.3790** in
